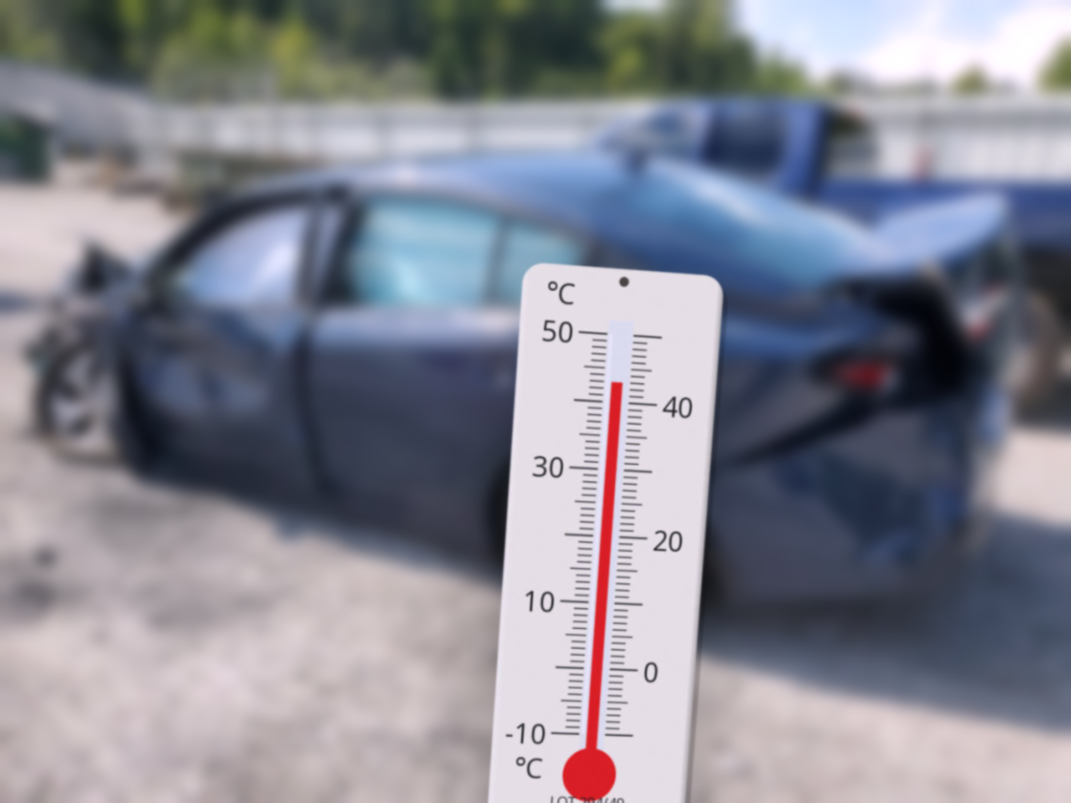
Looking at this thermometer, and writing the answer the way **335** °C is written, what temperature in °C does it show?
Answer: **43** °C
